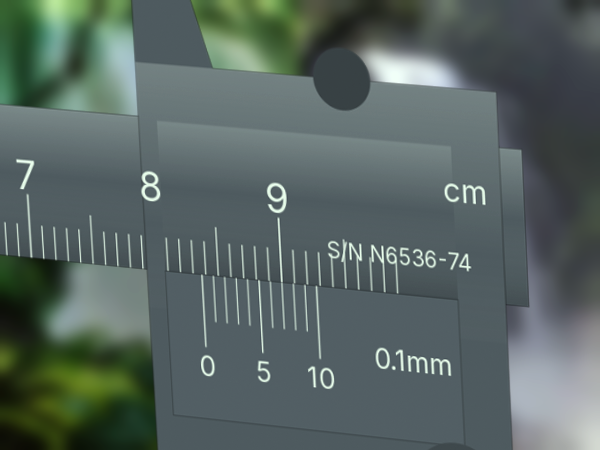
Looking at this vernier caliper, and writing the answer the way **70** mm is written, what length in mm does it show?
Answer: **83.7** mm
